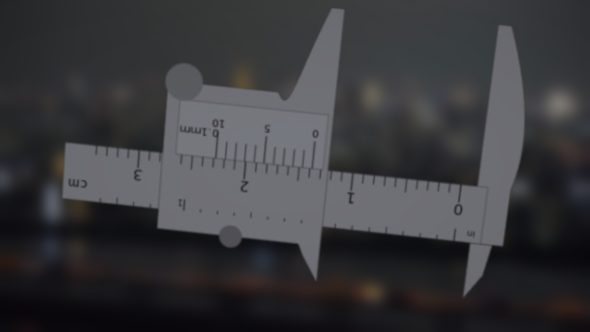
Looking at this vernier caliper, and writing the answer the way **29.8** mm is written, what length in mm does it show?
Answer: **13.8** mm
